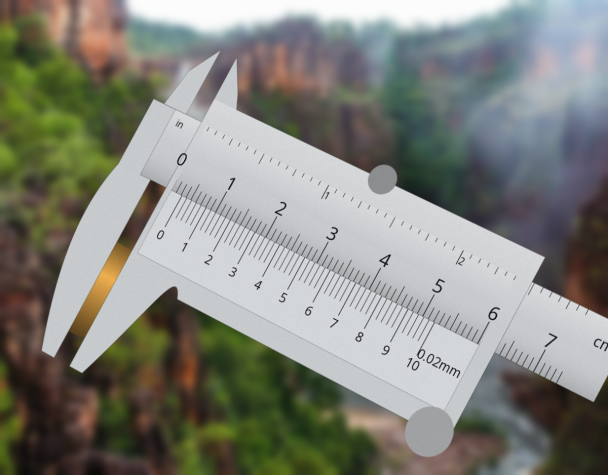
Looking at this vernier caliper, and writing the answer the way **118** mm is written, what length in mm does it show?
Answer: **3.2** mm
